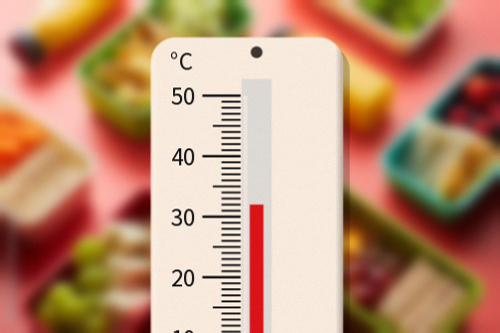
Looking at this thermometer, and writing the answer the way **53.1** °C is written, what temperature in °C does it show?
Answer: **32** °C
